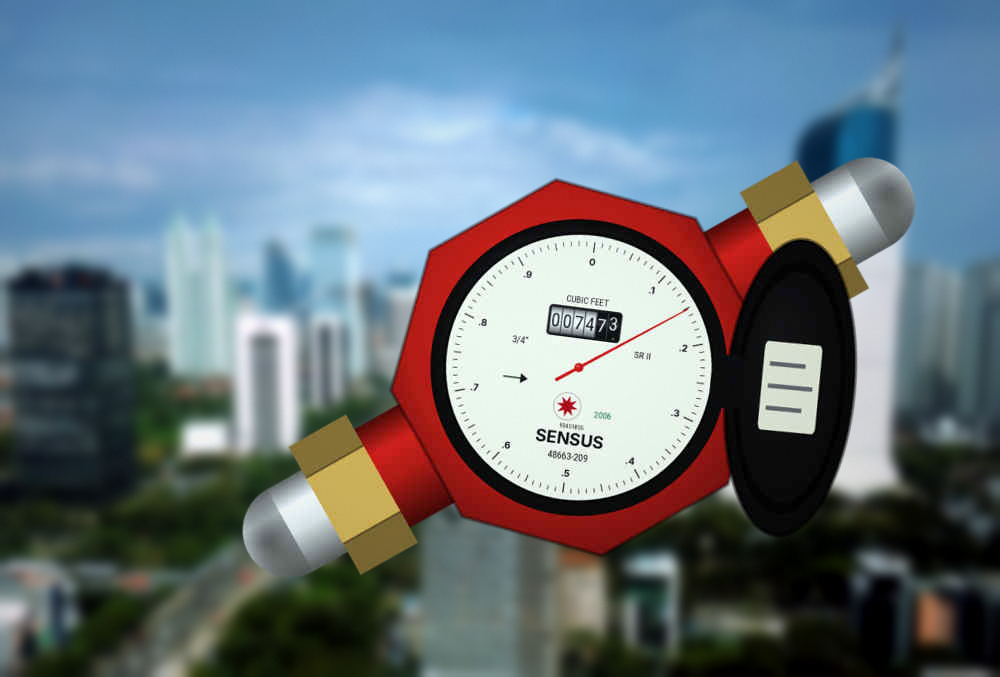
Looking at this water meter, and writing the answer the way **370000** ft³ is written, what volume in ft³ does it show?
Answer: **7473.15** ft³
